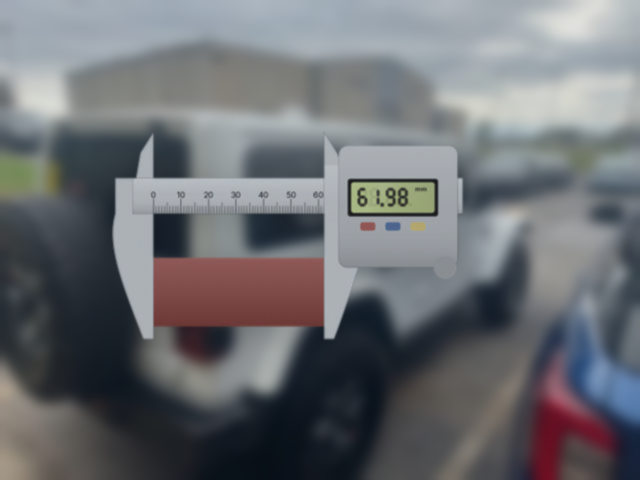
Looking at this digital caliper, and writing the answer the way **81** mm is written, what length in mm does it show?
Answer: **61.98** mm
